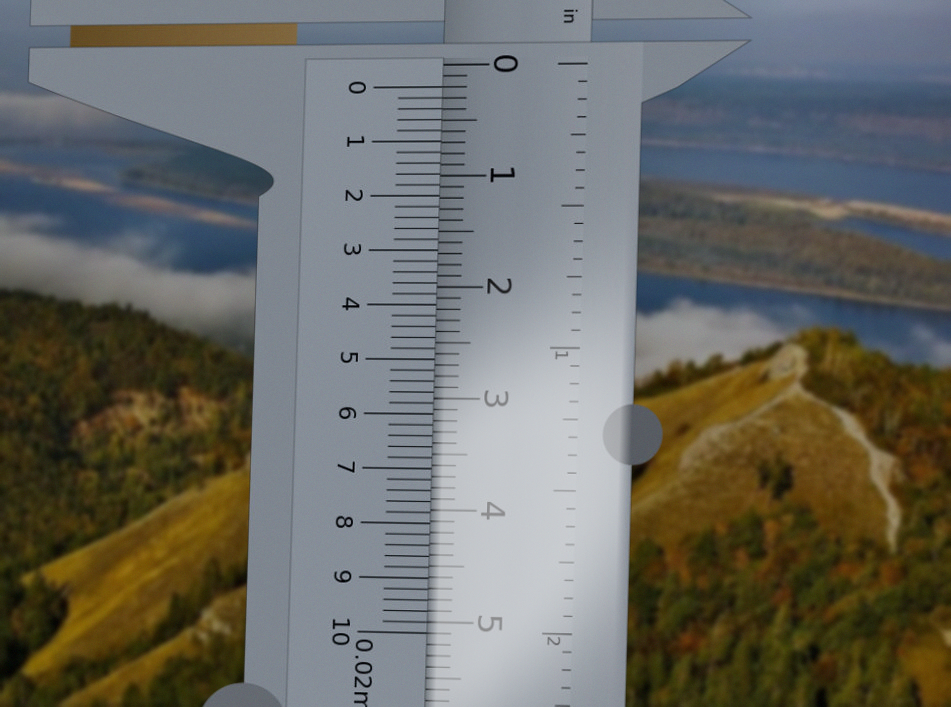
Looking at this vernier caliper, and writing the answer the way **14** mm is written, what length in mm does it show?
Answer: **2.0** mm
